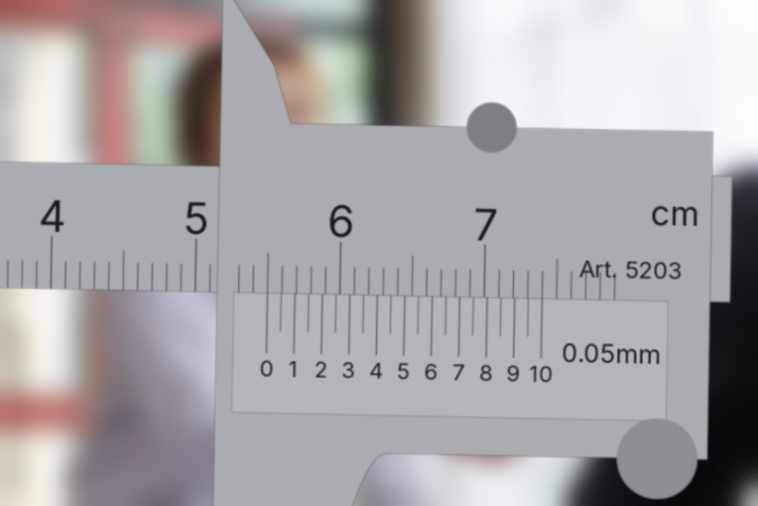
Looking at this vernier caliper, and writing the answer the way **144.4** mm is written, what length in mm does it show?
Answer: **55.0** mm
